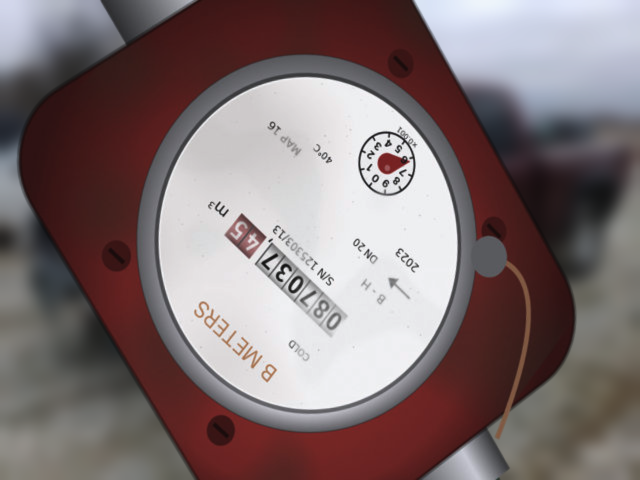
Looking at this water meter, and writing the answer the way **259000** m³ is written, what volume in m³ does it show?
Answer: **87037.456** m³
